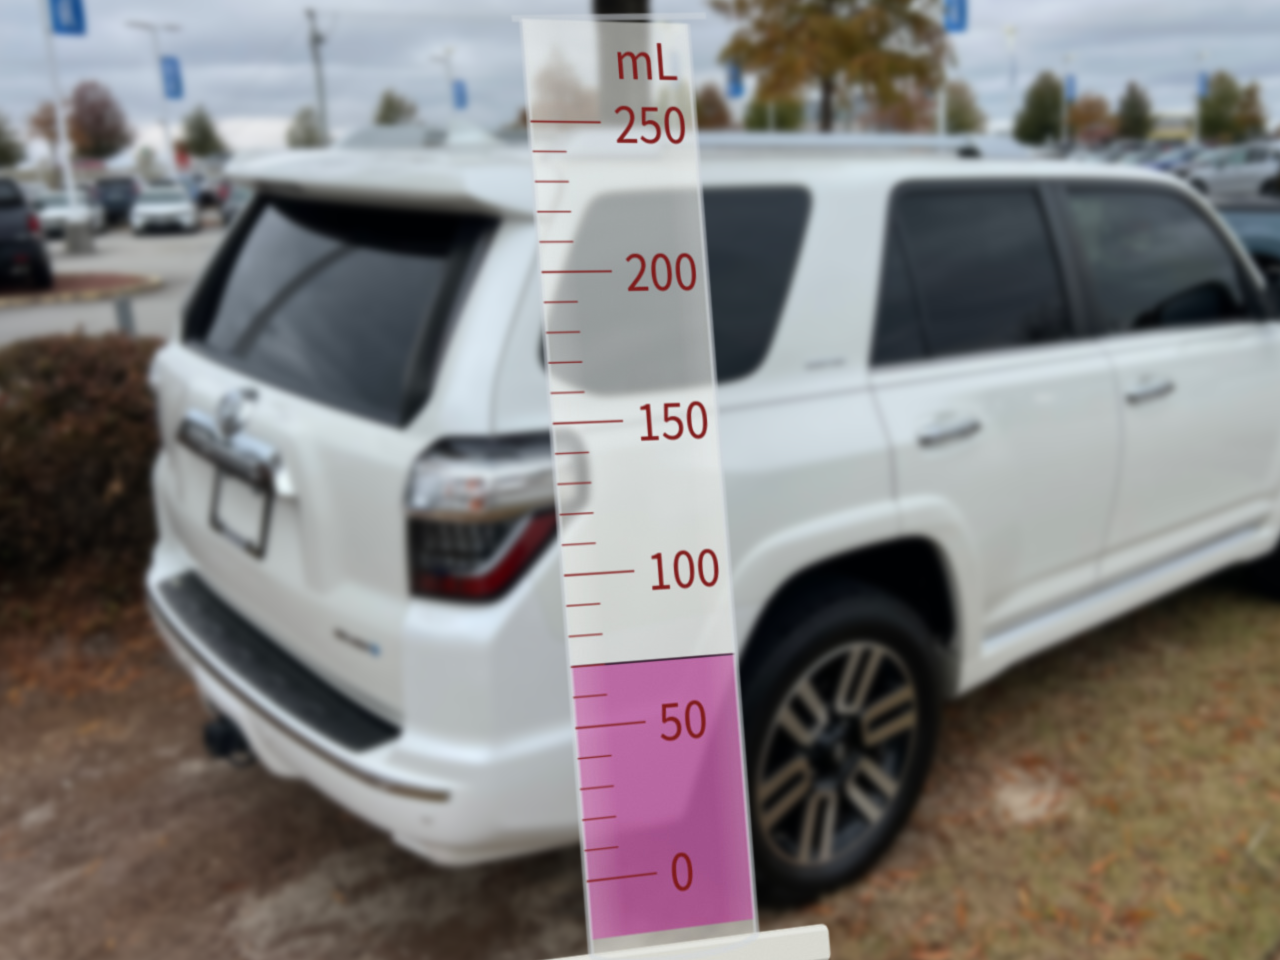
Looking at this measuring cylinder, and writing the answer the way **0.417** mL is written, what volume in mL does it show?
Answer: **70** mL
